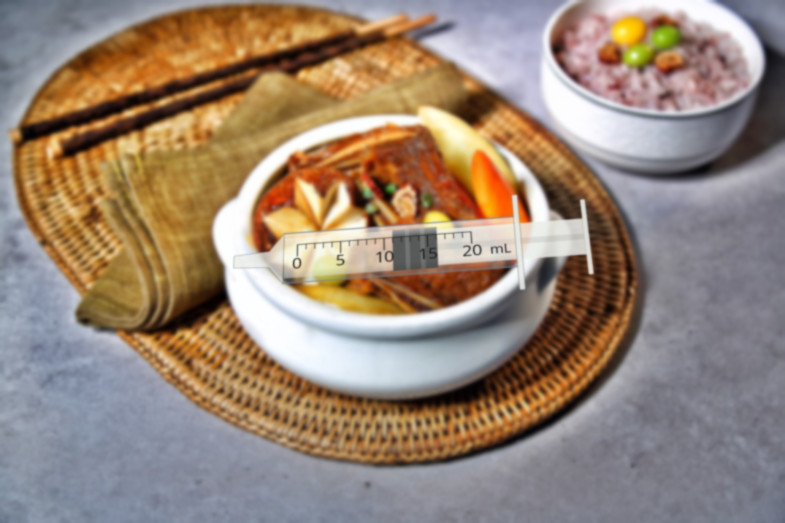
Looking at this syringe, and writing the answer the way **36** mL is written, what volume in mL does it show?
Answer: **11** mL
